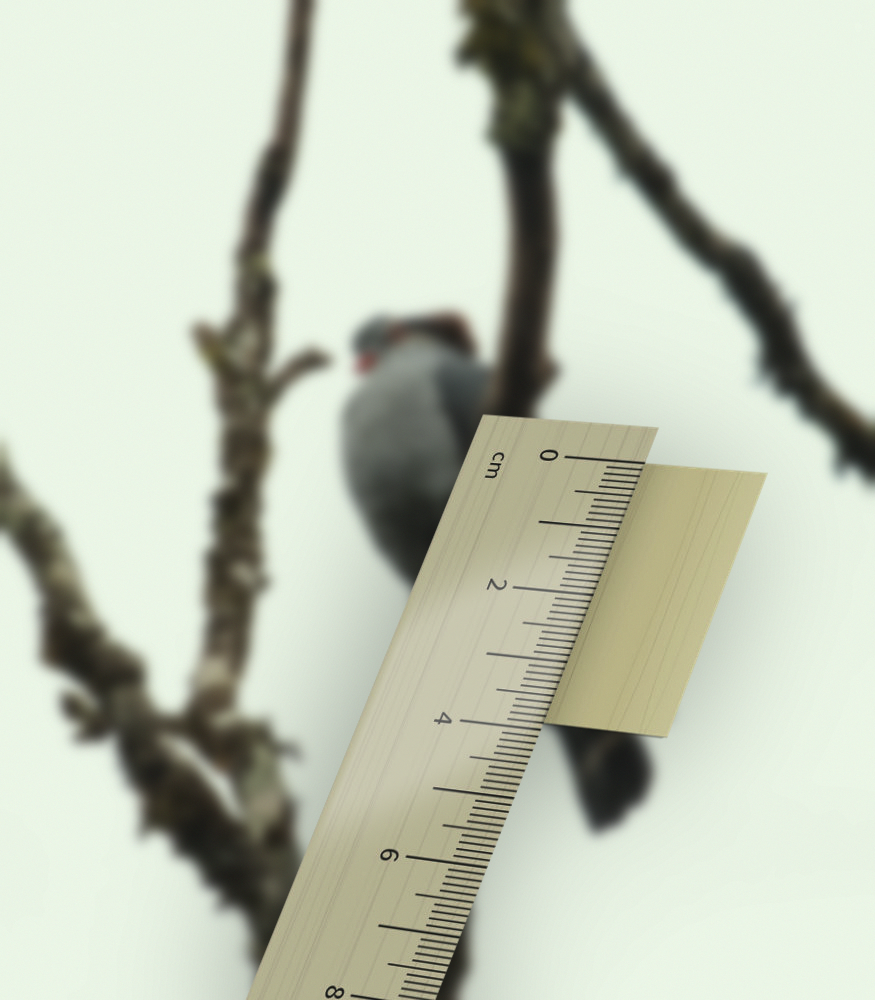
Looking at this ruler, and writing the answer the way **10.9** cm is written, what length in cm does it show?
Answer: **3.9** cm
